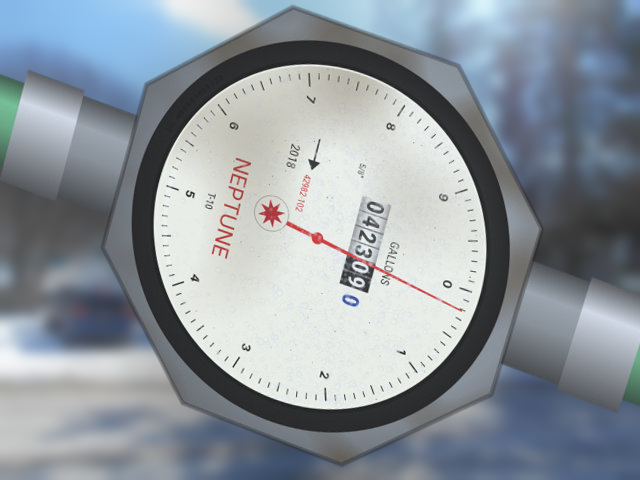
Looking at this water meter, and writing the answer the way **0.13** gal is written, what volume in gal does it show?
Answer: **423090.2** gal
